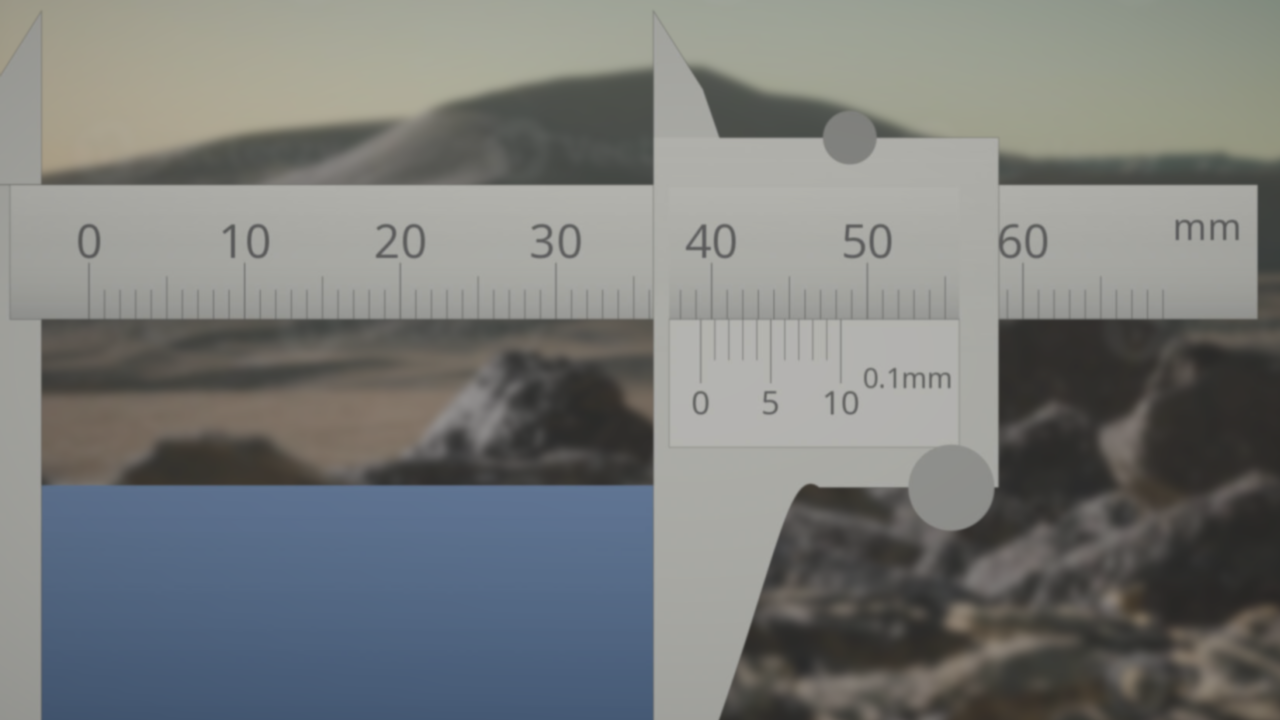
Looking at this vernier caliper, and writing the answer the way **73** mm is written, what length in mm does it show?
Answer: **39.3** mm
